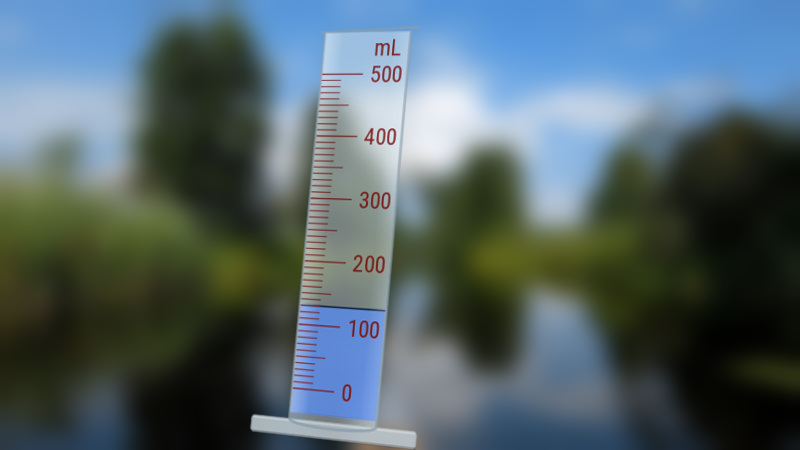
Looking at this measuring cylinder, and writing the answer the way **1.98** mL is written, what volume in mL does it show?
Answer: **130** mL
